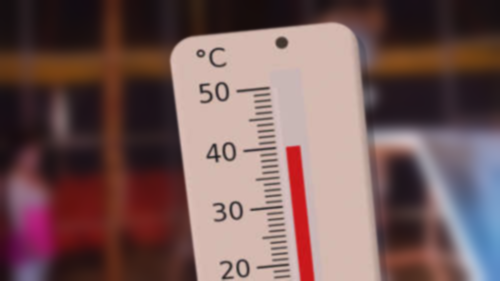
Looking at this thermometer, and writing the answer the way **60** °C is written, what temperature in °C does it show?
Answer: **40** °C
